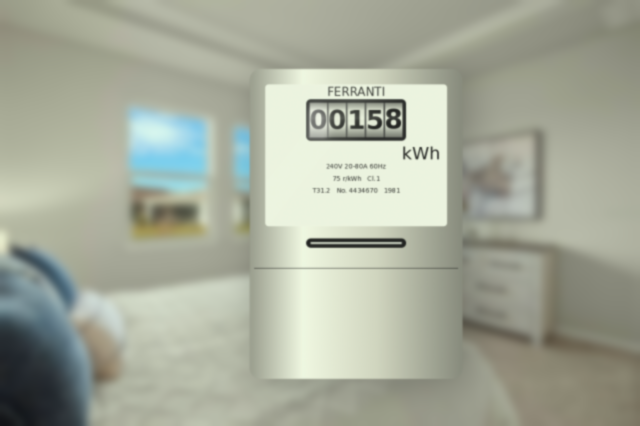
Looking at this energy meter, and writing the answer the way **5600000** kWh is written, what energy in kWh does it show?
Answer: **158** kWh
